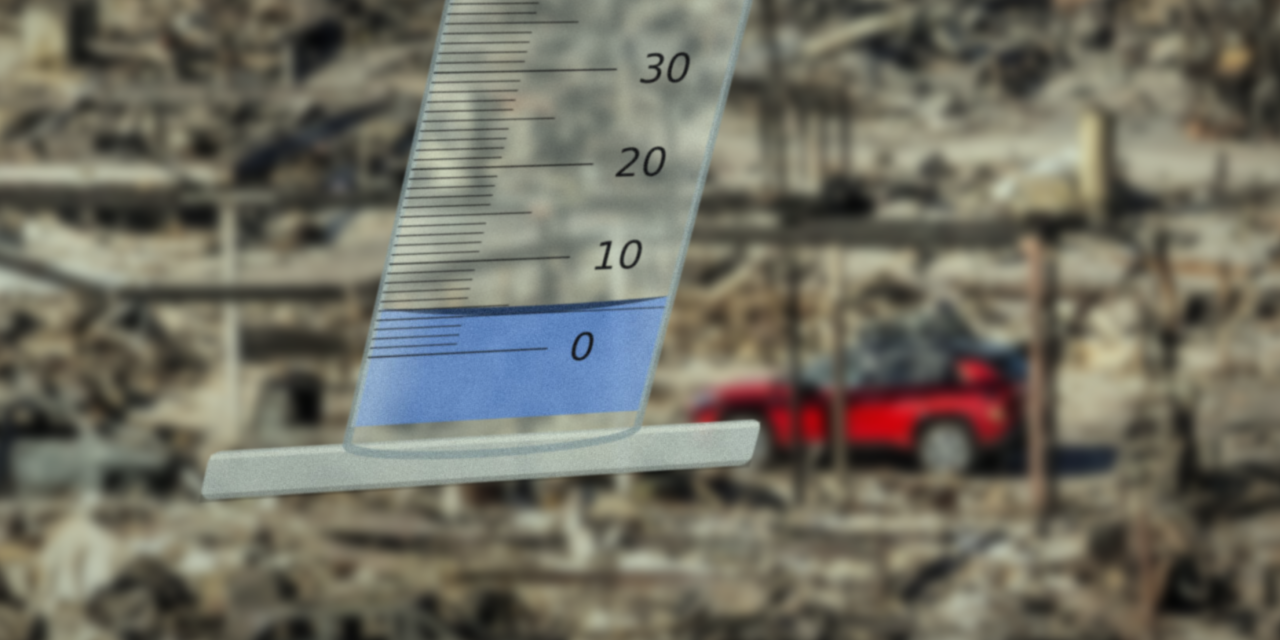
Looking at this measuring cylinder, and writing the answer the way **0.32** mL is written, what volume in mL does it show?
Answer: **4** mL
